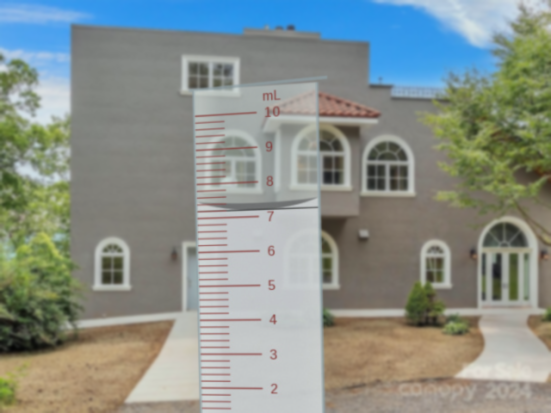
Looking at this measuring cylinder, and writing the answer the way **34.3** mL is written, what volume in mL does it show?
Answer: **7.2** mL
